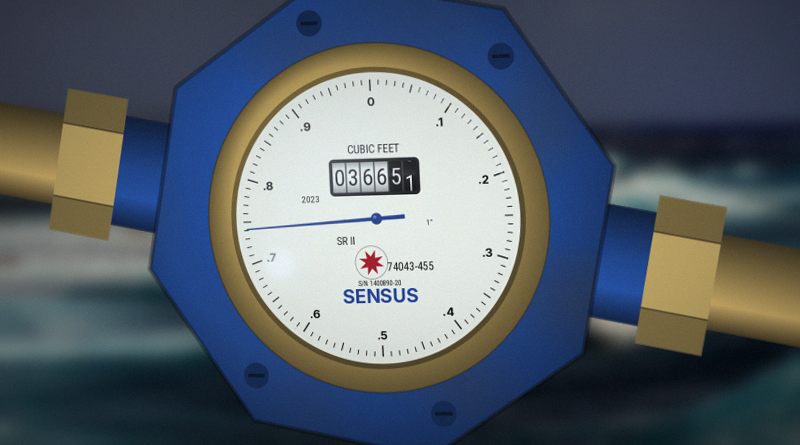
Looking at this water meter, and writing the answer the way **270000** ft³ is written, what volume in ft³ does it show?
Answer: **36650.74** ft³
